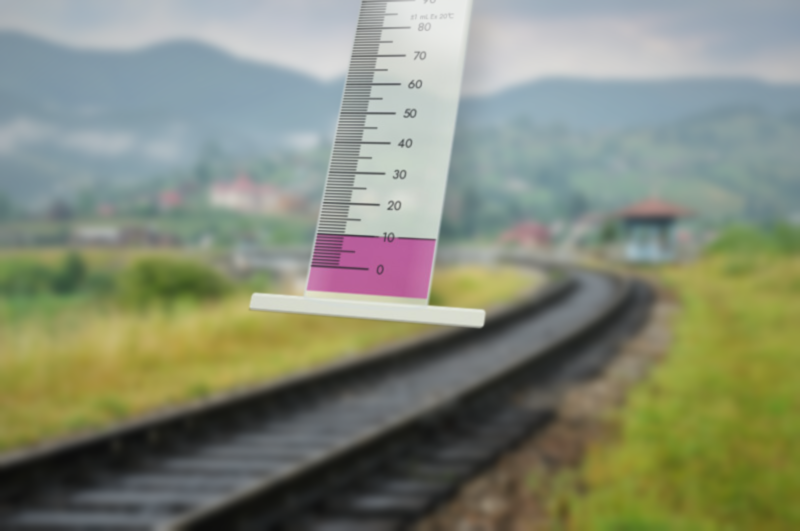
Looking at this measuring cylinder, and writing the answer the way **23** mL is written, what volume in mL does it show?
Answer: **10** mL
